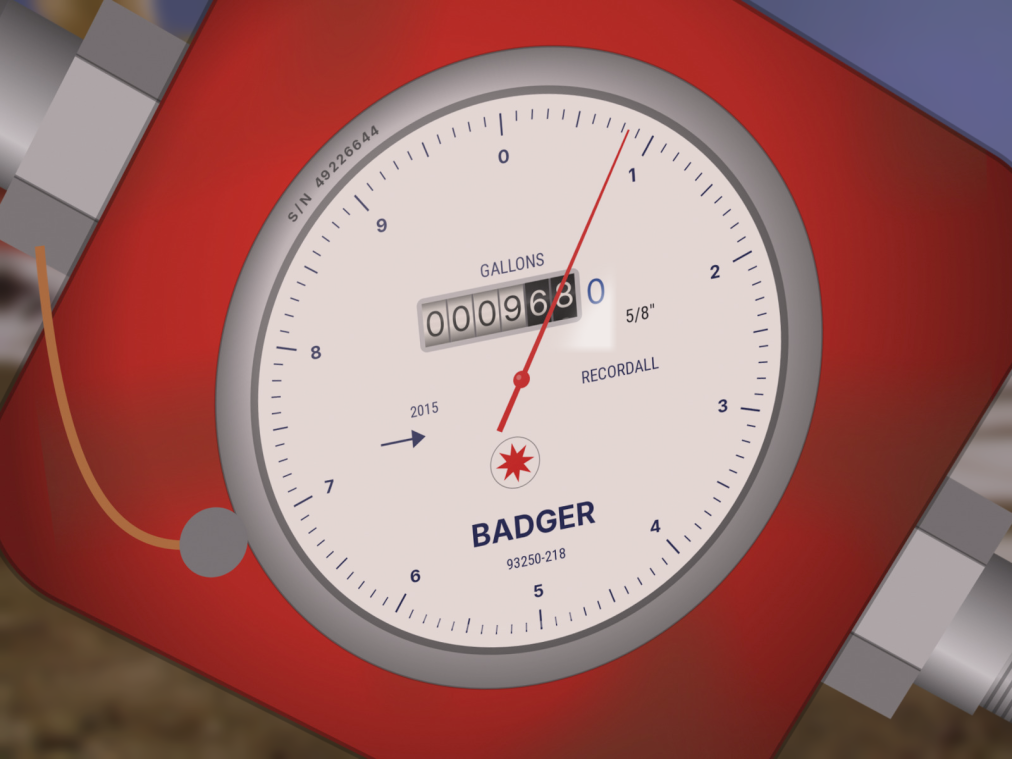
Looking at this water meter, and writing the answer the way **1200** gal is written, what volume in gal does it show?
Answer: **9680.8** gal
